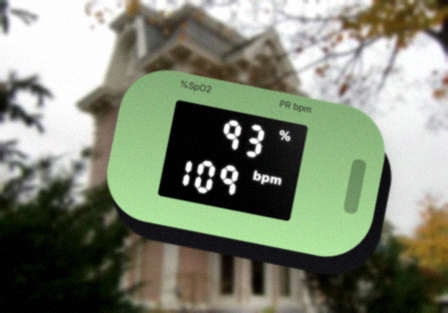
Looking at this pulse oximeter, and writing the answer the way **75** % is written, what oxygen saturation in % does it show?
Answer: **93** %
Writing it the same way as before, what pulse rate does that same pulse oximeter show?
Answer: **109** bpm
